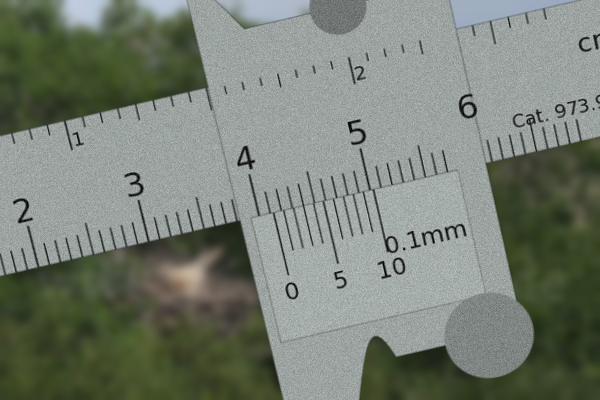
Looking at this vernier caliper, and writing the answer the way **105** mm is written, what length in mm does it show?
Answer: **41.3** mm
